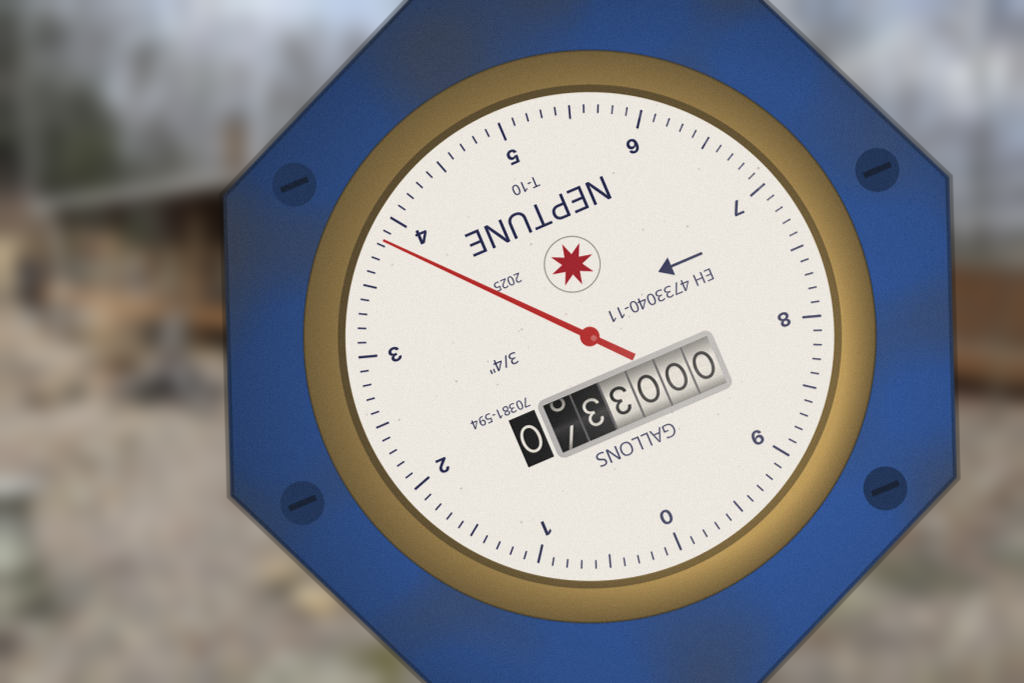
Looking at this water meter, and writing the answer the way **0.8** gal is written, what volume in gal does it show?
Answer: **3373.8** gal
